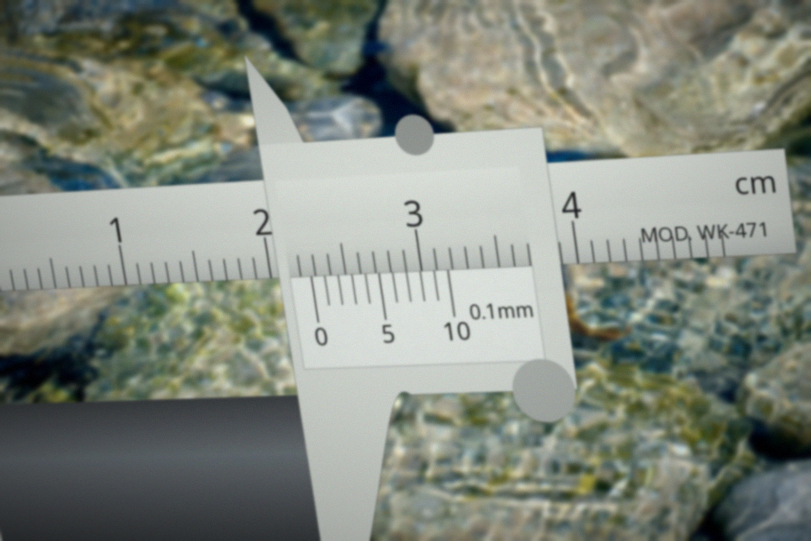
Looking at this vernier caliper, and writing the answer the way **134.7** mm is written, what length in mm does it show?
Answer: **22.7** mm
